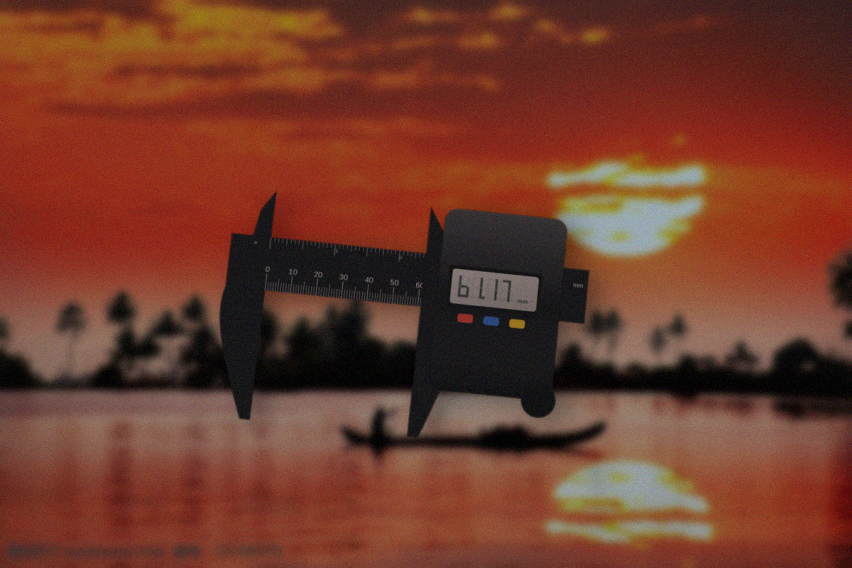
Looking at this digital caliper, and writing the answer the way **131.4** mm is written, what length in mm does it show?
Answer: **61.17** mm
